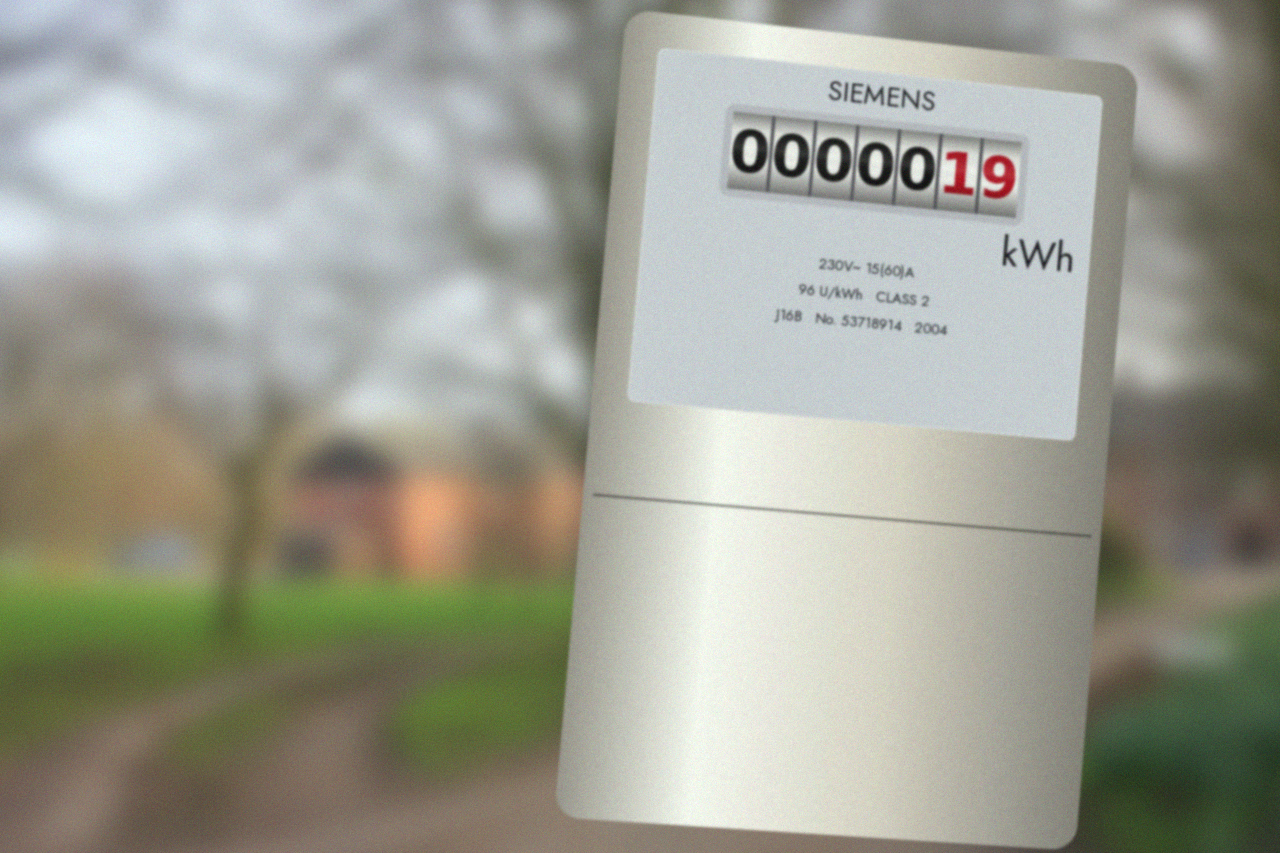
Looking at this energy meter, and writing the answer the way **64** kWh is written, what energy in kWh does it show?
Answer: **0.19** kWh
